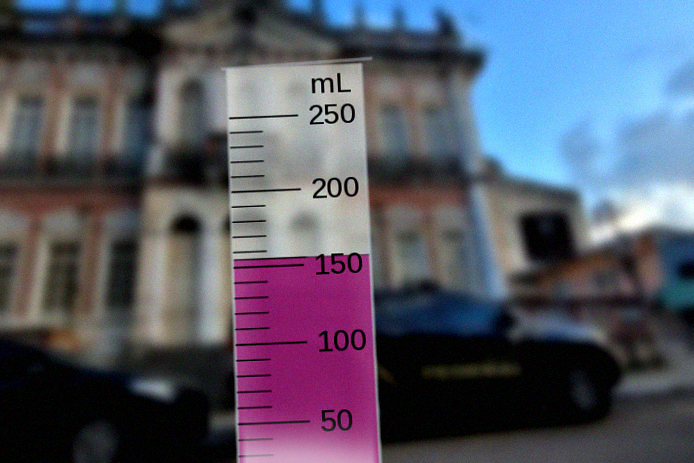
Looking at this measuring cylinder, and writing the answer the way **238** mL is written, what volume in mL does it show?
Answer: **155** mL
